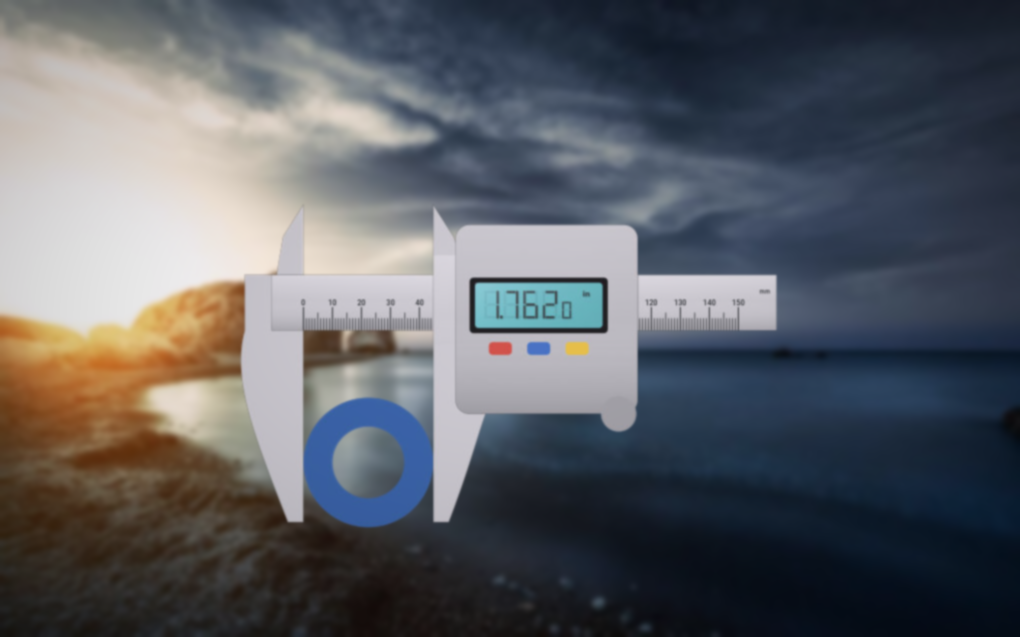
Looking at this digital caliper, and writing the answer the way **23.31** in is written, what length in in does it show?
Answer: **1.7620** in
